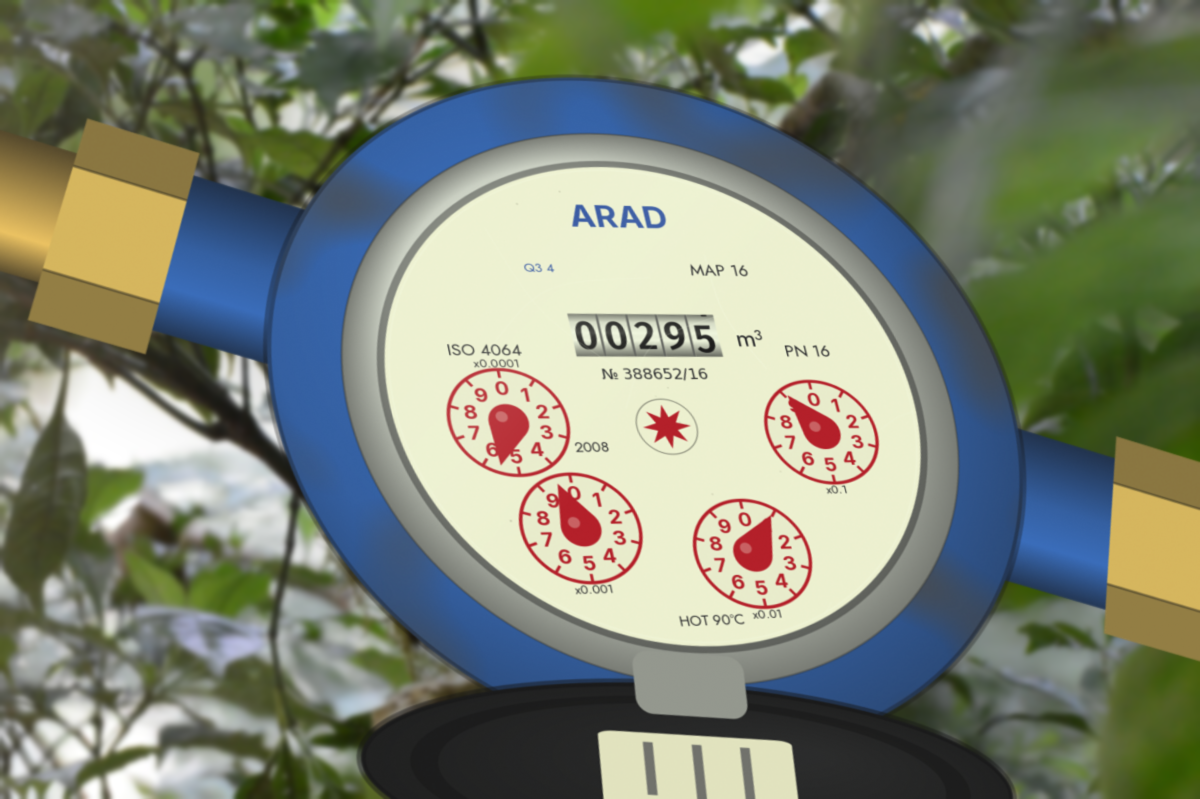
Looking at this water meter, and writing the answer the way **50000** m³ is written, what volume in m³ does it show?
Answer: **294.9095** m³
